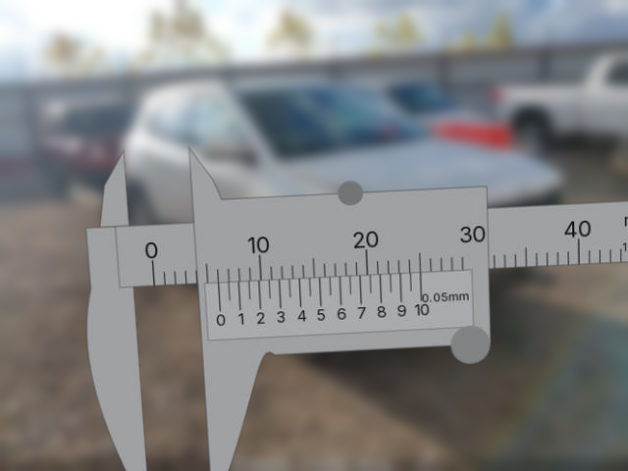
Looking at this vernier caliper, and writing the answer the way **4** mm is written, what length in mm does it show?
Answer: **6.0** mm
